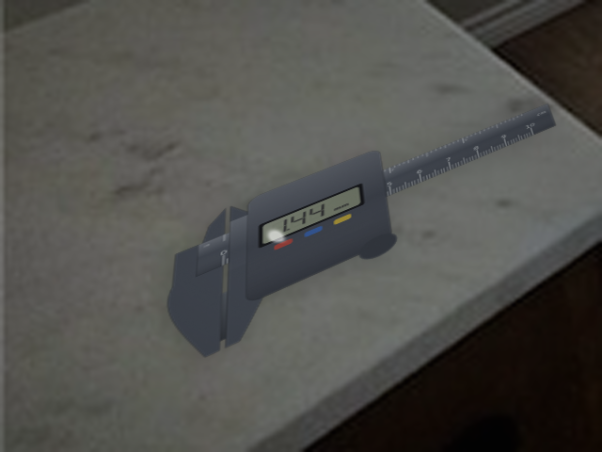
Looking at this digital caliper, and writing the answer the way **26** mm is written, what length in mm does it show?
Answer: **1.44** mm
